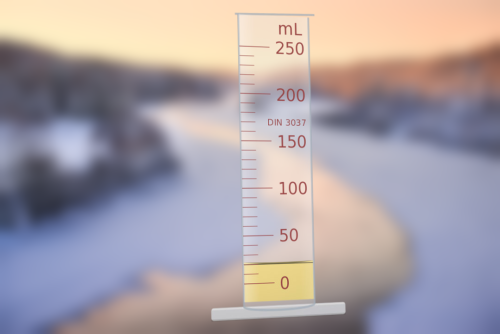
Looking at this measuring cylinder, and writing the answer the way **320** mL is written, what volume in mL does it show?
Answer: **20** mL
